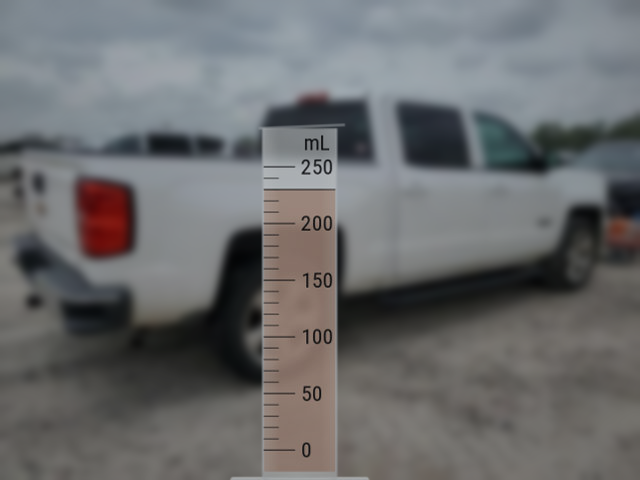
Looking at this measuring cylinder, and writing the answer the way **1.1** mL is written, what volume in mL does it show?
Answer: **230** mL
